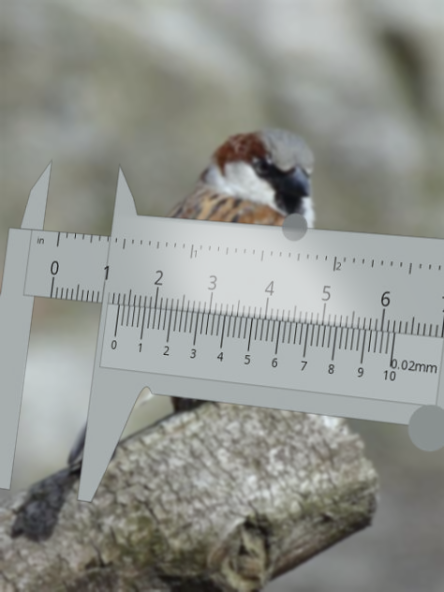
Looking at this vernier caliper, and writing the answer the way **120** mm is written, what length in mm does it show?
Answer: **13.2** mm
